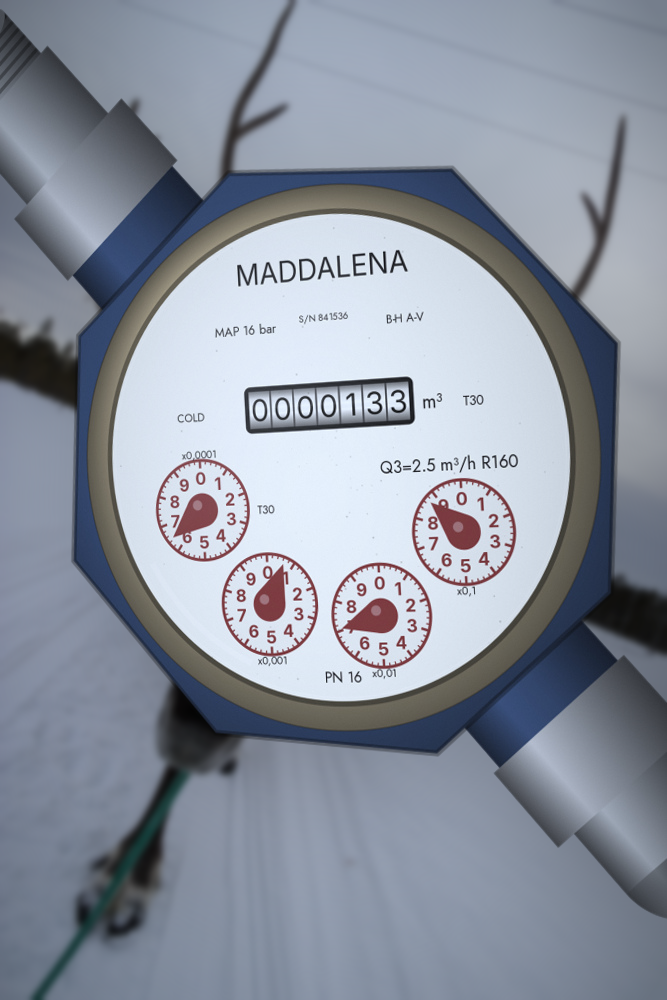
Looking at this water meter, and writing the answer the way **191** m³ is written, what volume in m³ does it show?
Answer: **133.8706** m³
